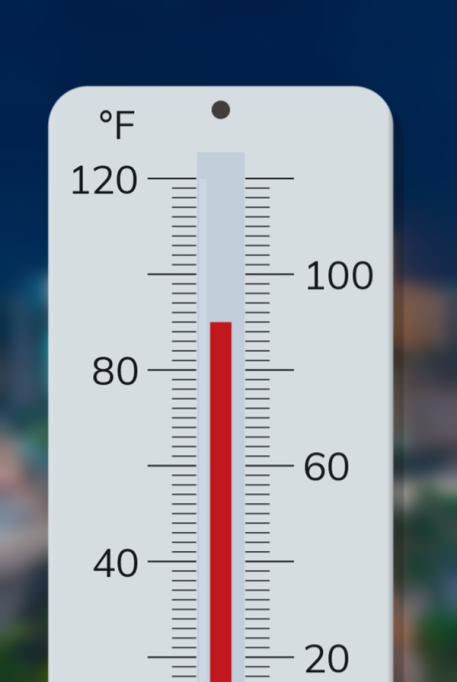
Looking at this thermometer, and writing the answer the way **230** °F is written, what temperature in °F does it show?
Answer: **90** °F
